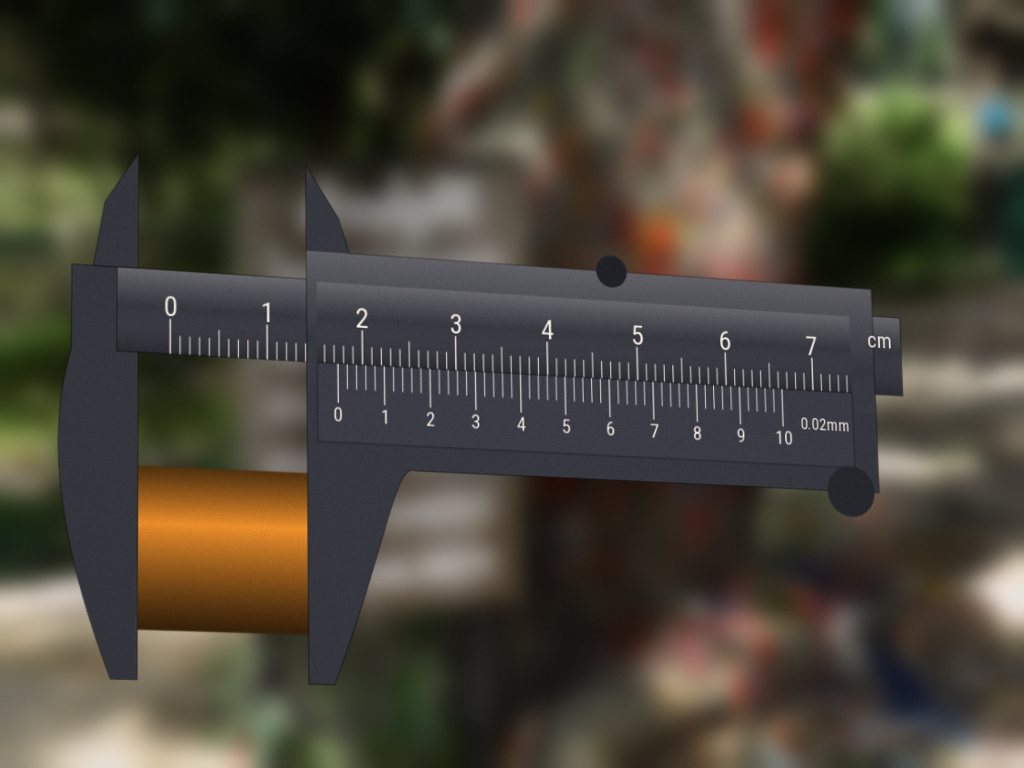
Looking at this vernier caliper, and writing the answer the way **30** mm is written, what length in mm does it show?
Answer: **17.4** mm
